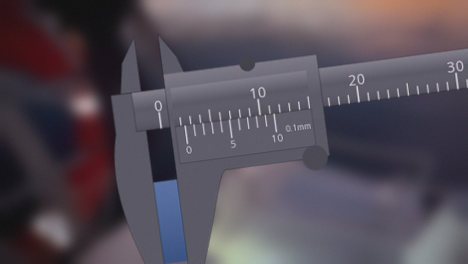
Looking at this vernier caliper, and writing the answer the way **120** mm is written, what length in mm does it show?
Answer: **2.4** mm
